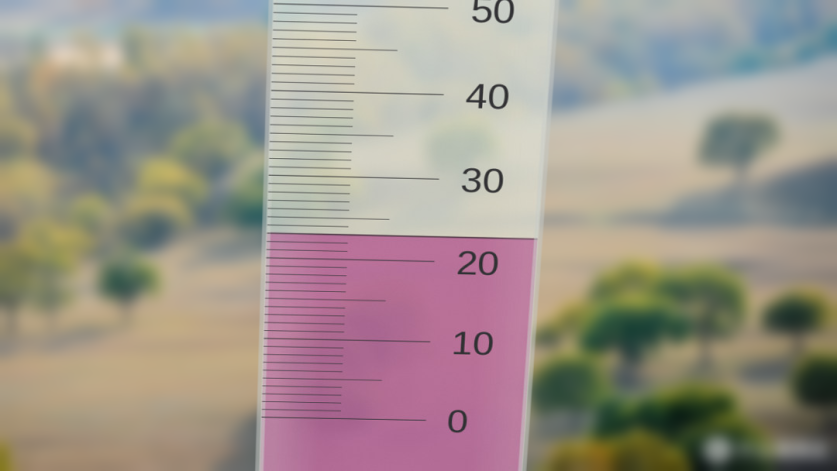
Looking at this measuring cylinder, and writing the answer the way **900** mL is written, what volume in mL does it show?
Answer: **23** mL
